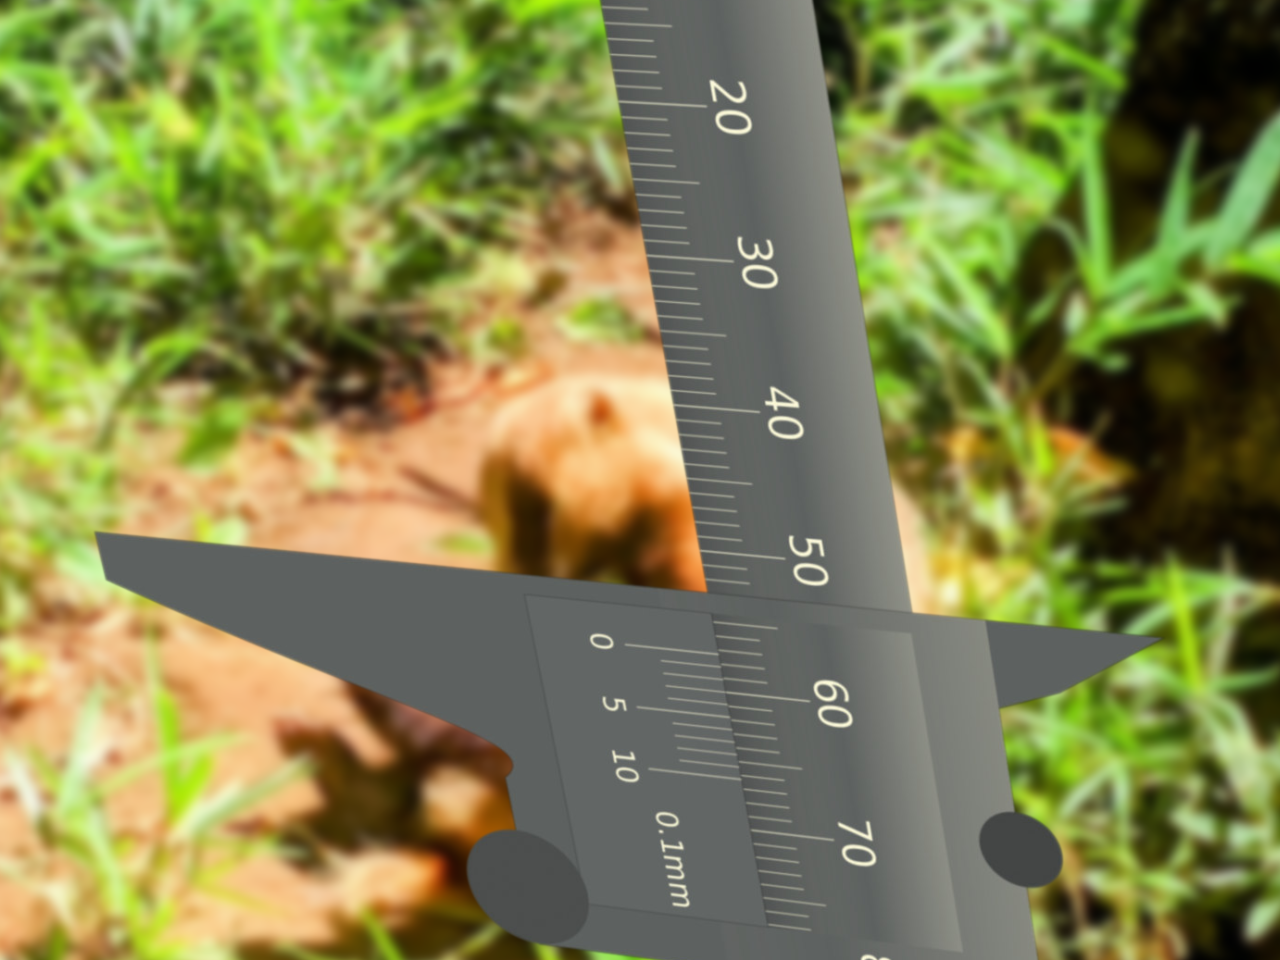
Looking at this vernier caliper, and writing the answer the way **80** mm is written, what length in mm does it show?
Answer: **57.3** mm
